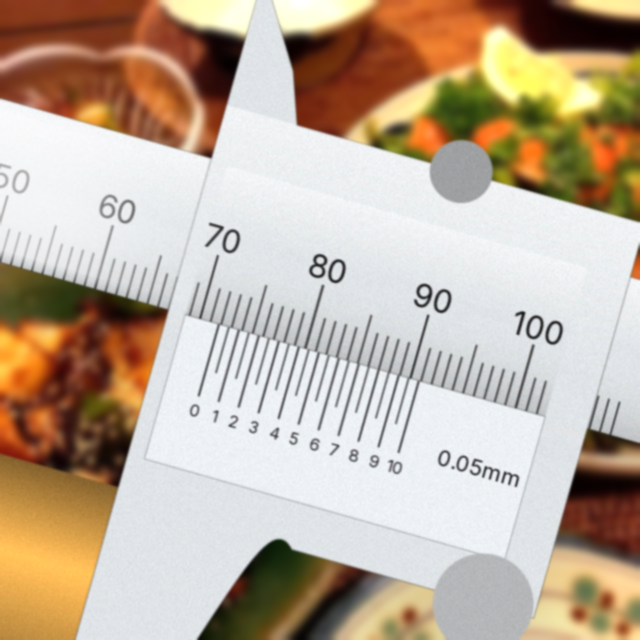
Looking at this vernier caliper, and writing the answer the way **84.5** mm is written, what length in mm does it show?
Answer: **71.8** mm
